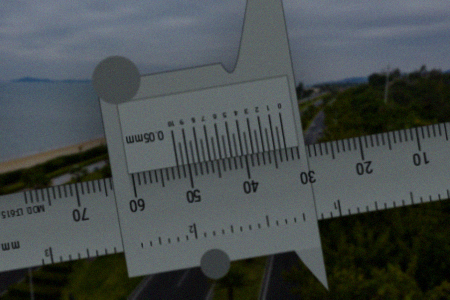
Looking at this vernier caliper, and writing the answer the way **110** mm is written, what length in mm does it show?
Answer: **33.0** mm
